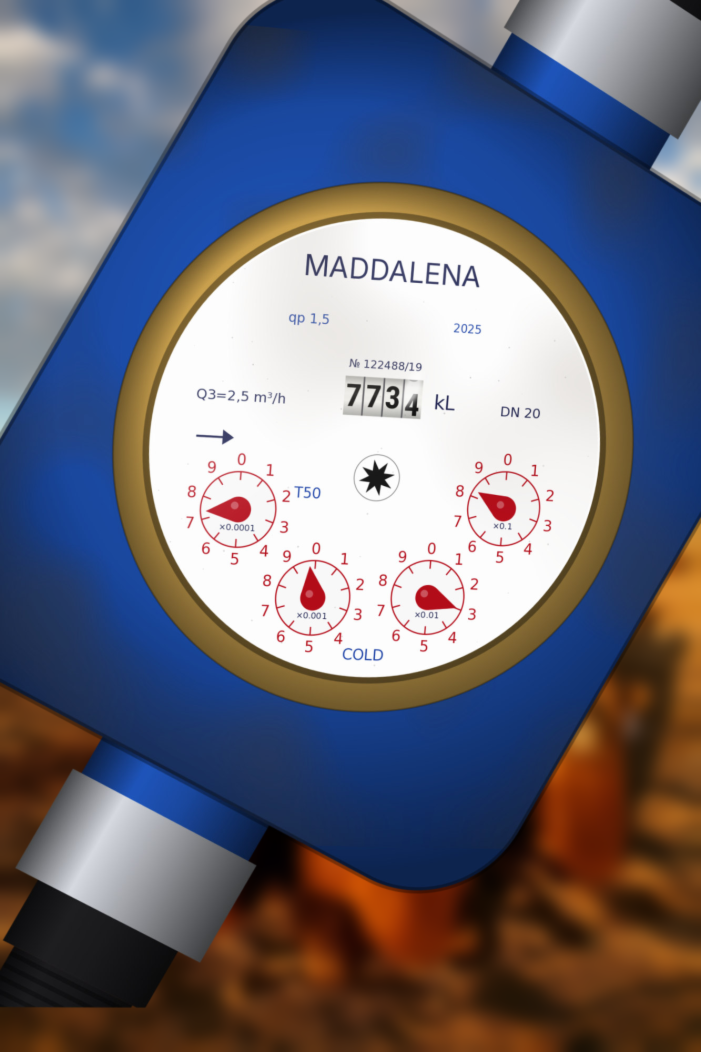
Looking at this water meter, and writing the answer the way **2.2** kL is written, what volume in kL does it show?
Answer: **7733.8297** kL
